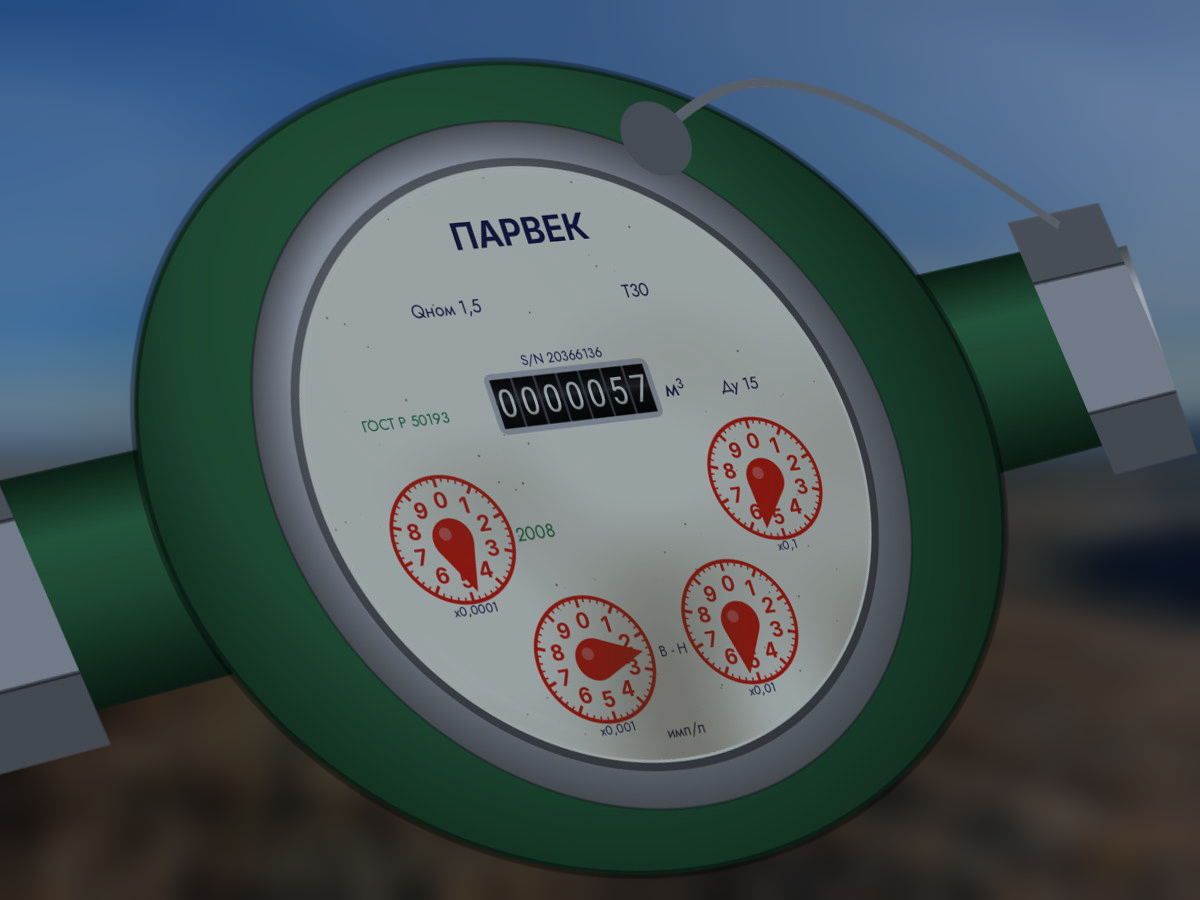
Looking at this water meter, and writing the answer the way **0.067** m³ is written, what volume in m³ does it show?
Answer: **57.5524** m³
